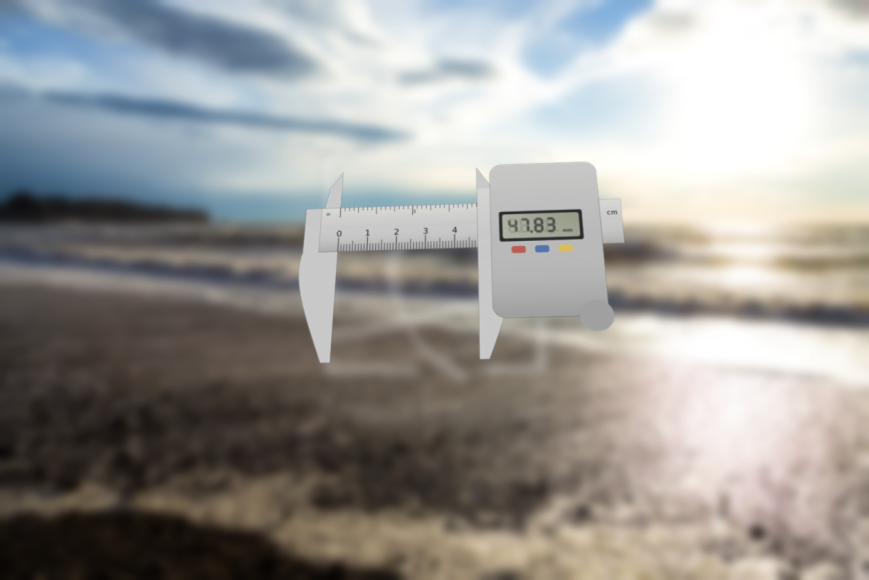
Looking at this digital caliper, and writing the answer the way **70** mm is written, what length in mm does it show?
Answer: **47.83** mm
